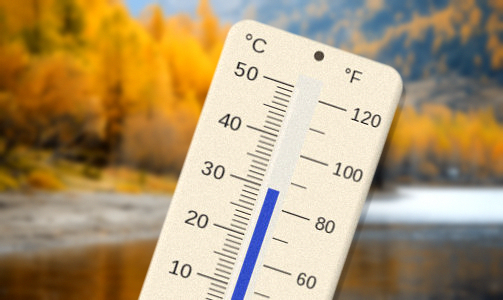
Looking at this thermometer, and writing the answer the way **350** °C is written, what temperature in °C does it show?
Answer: **30** °C
